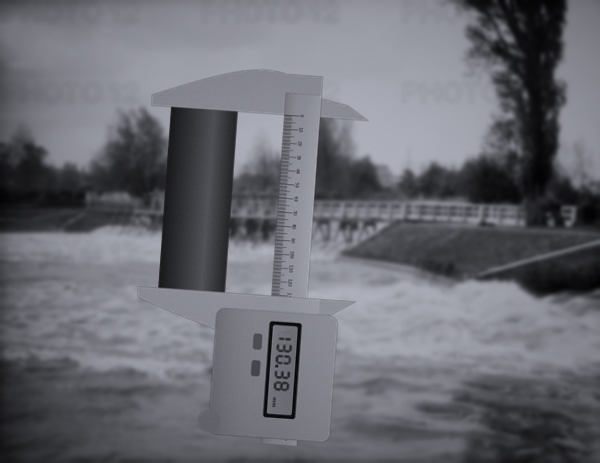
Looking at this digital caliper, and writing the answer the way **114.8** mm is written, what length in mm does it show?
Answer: **130.38** mm
